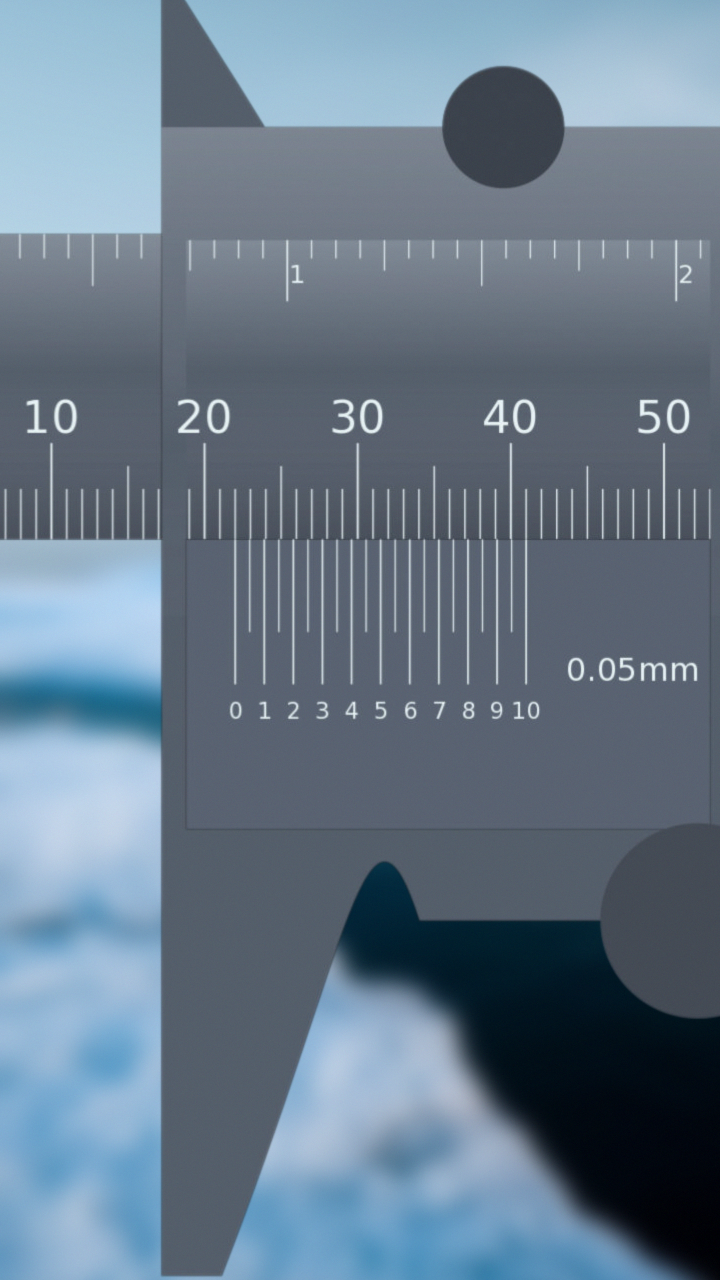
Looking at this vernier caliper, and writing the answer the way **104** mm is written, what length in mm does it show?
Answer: **22.0** mm
